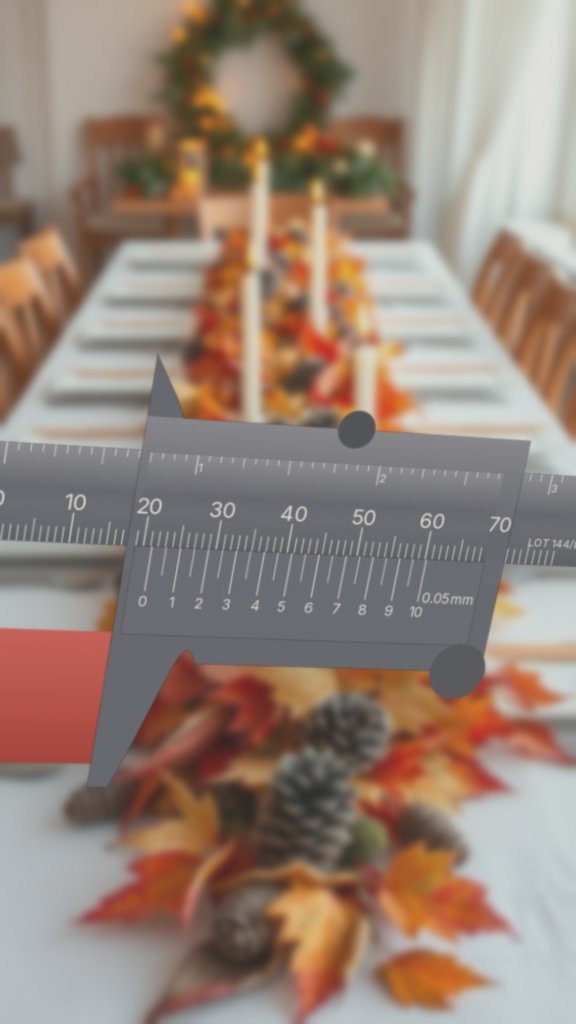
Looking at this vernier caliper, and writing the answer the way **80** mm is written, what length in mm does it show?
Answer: **21.2** mm
